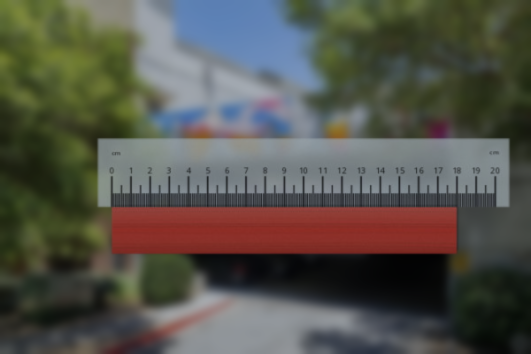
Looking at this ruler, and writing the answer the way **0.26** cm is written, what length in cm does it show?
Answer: **18** cm
